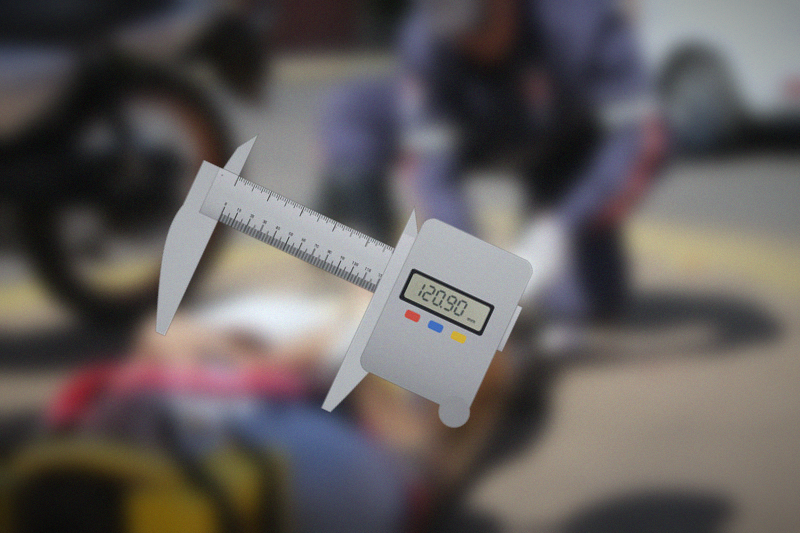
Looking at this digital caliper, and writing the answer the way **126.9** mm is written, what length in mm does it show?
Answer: **120.90** mm
